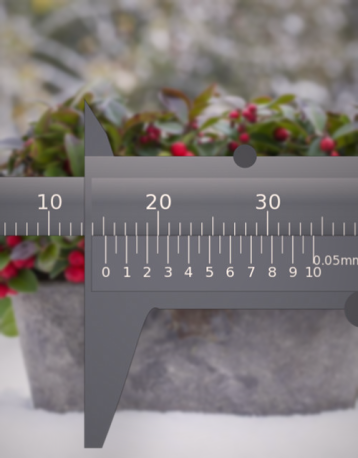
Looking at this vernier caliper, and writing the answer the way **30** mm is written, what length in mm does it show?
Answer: **15.2** mm
